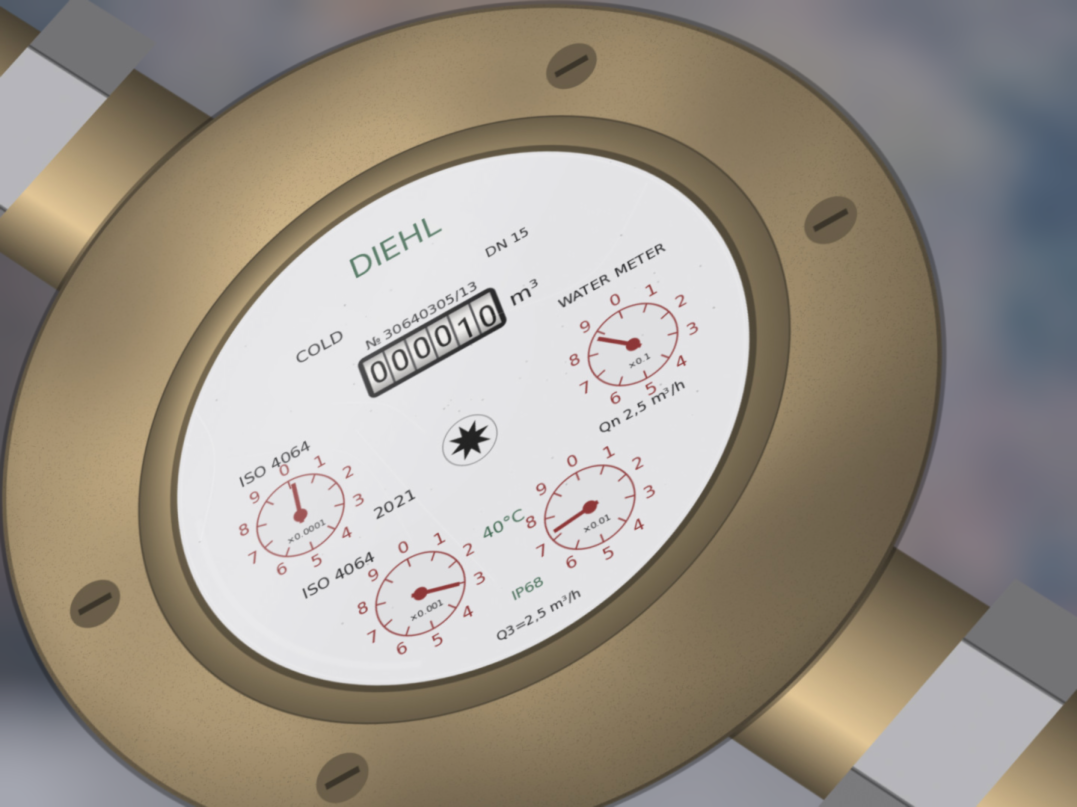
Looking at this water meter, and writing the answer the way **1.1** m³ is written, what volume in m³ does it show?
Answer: **9.8730** m³
